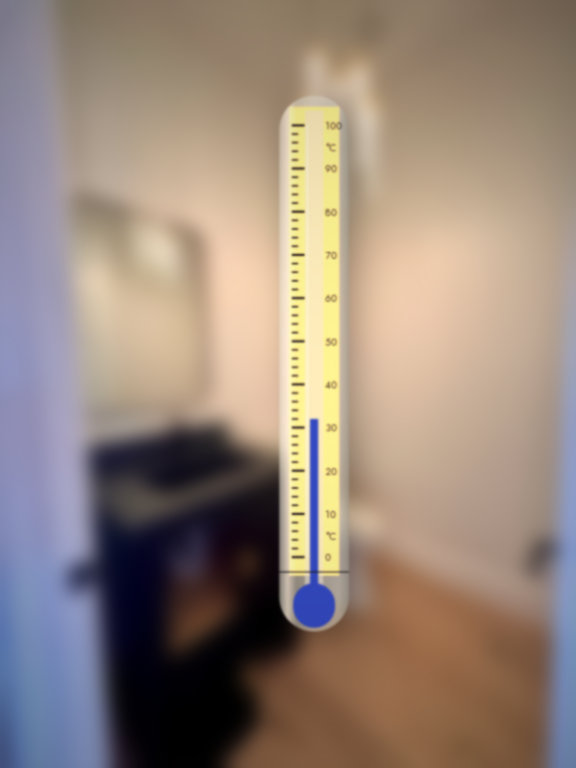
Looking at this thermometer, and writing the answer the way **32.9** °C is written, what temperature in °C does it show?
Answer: **32** °C
